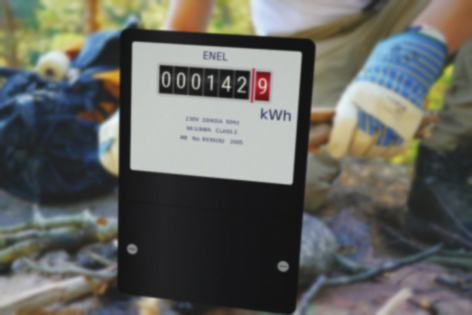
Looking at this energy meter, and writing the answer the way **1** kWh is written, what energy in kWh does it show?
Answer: **142.9** kWh
